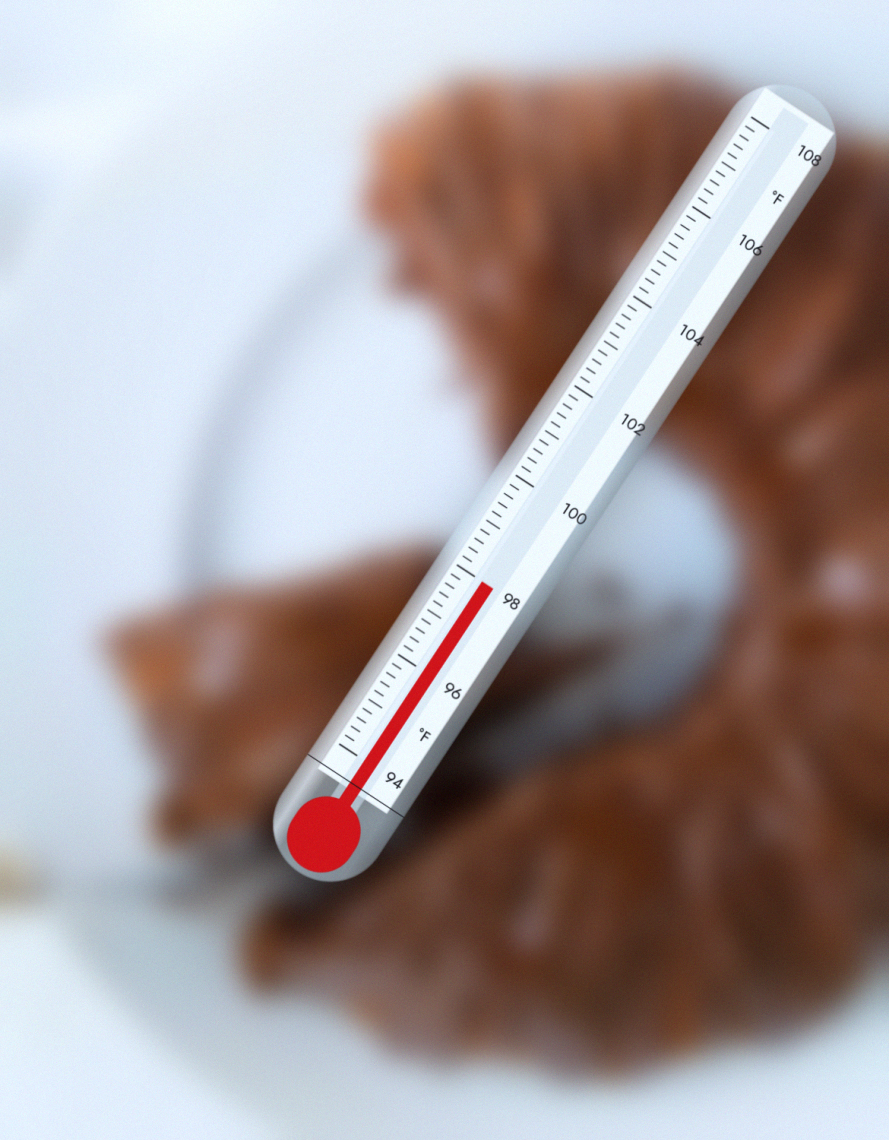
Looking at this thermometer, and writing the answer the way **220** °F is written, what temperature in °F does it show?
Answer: **98** °F
